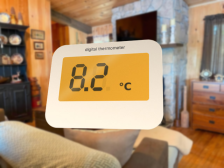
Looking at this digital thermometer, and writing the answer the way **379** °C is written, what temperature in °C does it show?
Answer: **8.2** °C
